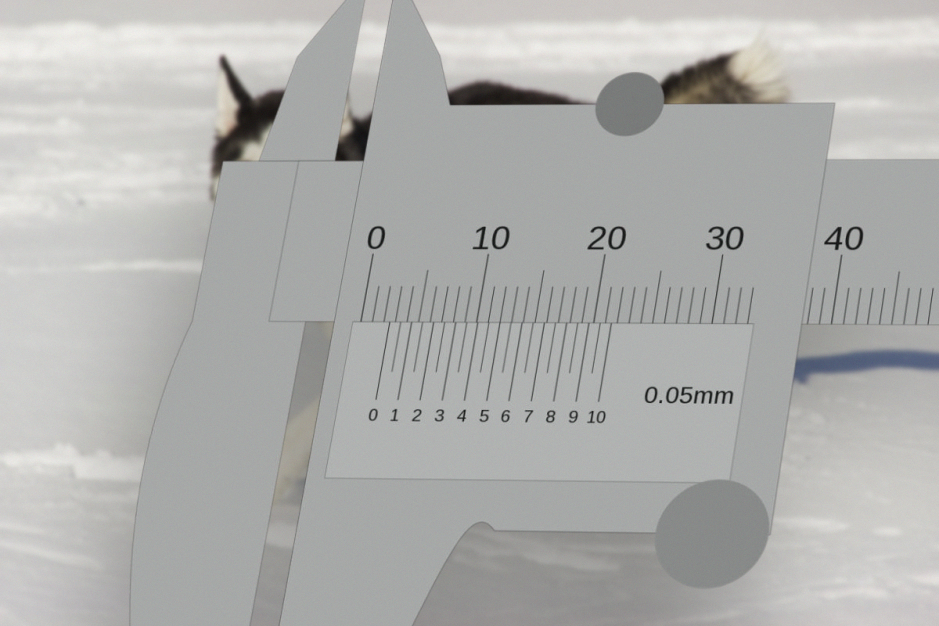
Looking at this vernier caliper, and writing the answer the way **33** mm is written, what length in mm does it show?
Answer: **2.5** mm
